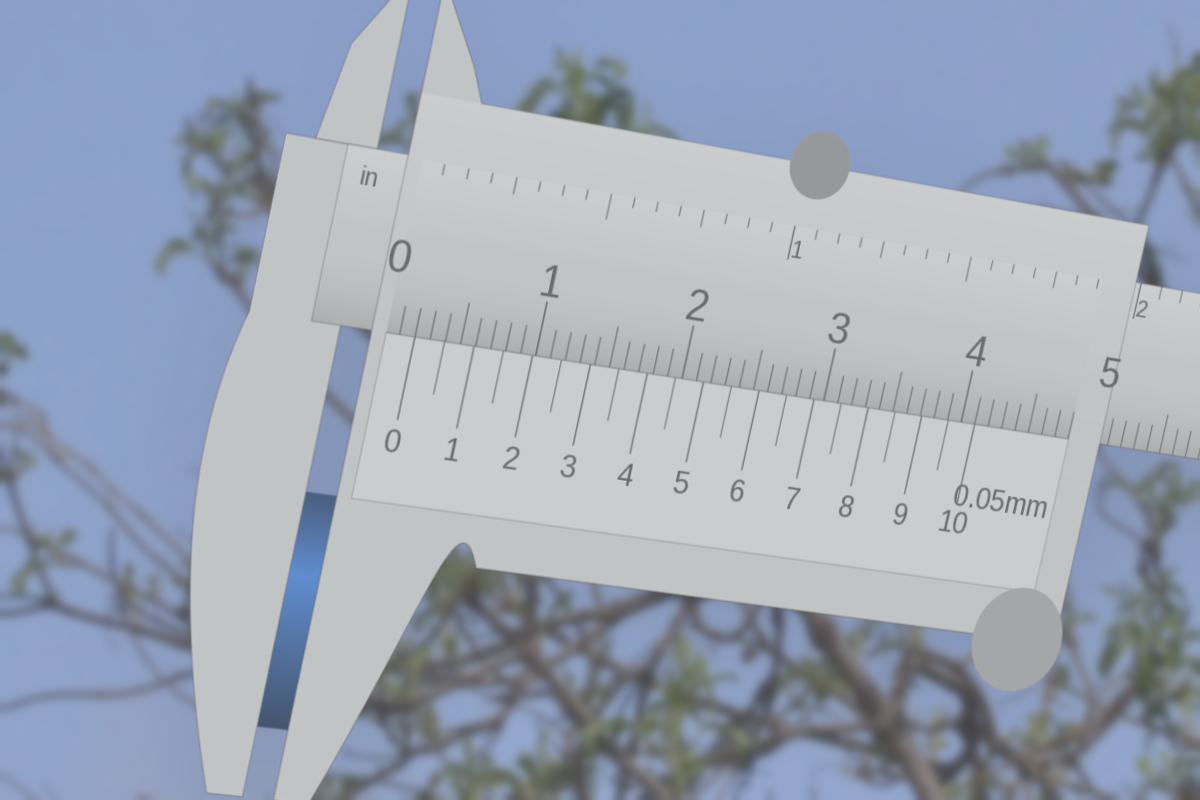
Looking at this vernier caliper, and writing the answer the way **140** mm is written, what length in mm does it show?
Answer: **2.0** mm
